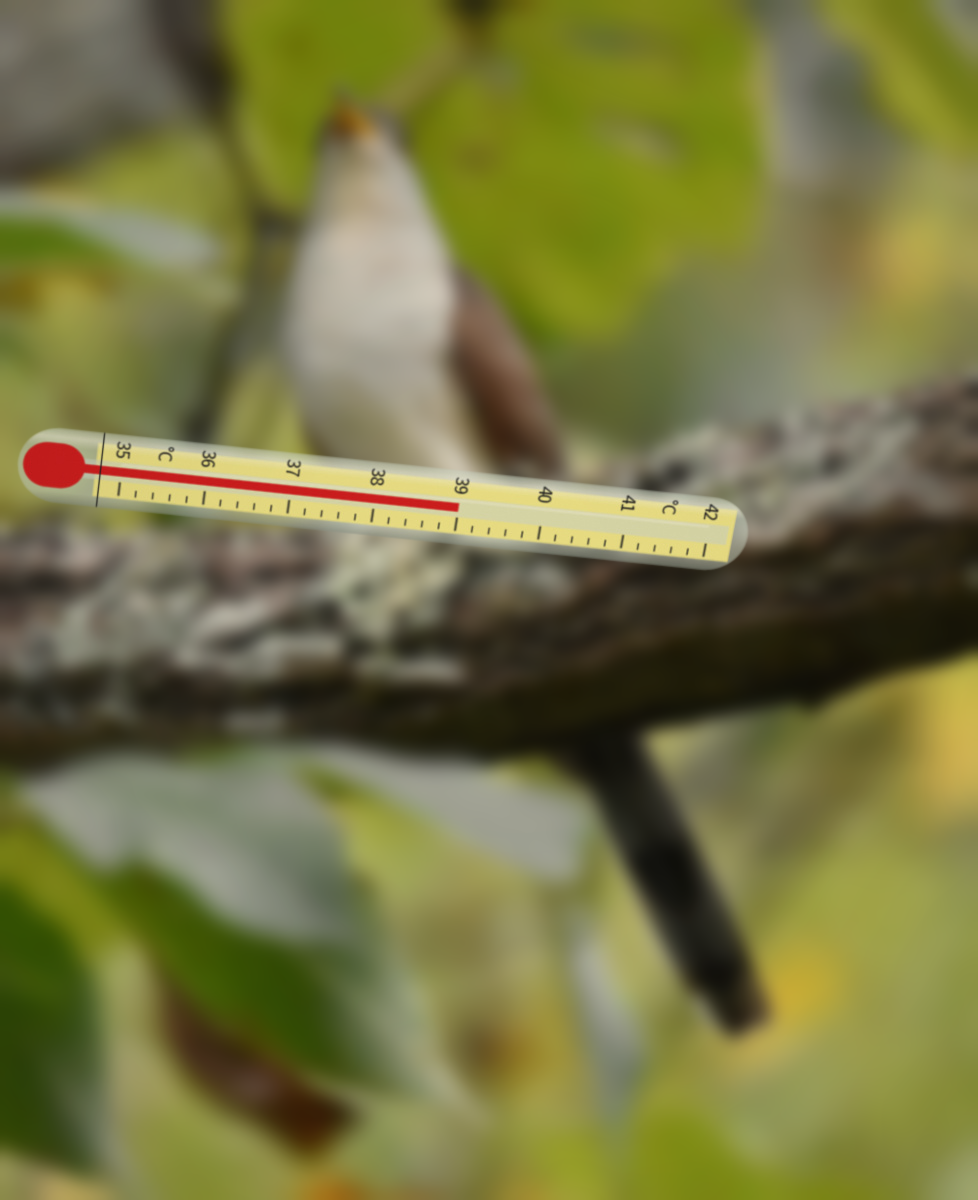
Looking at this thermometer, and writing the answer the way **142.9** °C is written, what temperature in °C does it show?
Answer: **39** °C
